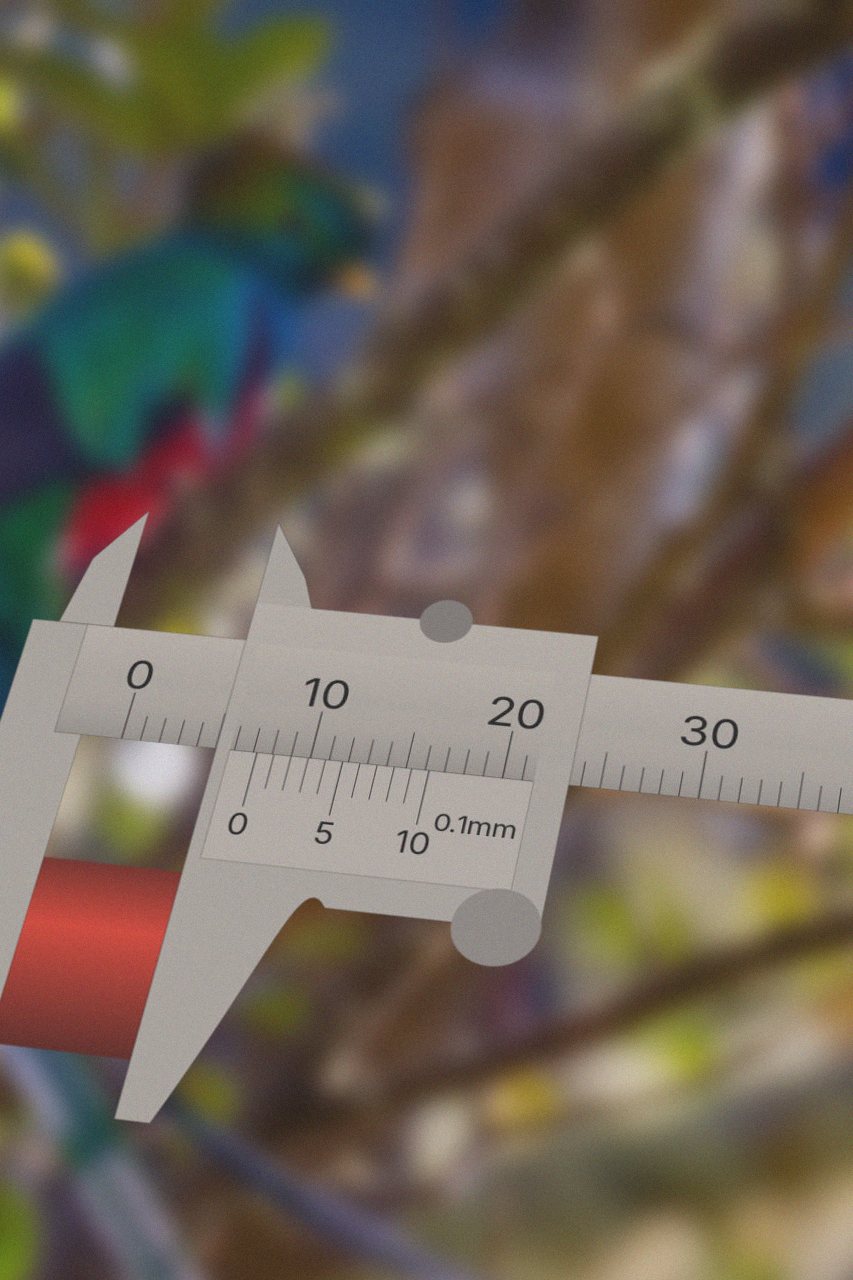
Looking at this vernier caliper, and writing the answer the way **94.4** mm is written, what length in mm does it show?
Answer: **7.2** mm
